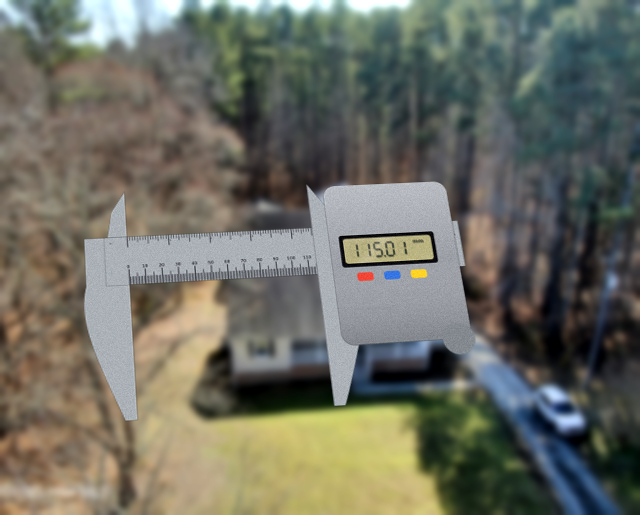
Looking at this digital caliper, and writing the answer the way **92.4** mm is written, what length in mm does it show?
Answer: **115.01** mm
